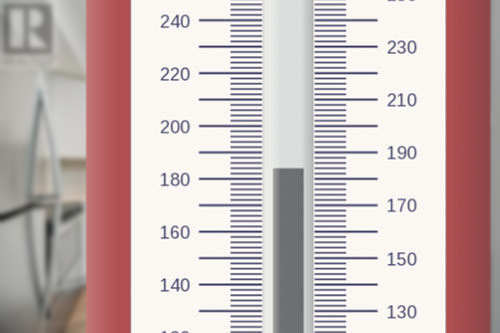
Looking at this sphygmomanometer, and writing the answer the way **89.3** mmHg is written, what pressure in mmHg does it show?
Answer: **184** mmHg
